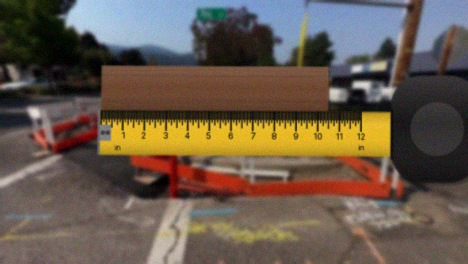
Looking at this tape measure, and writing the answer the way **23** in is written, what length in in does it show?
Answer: **10.5** in
